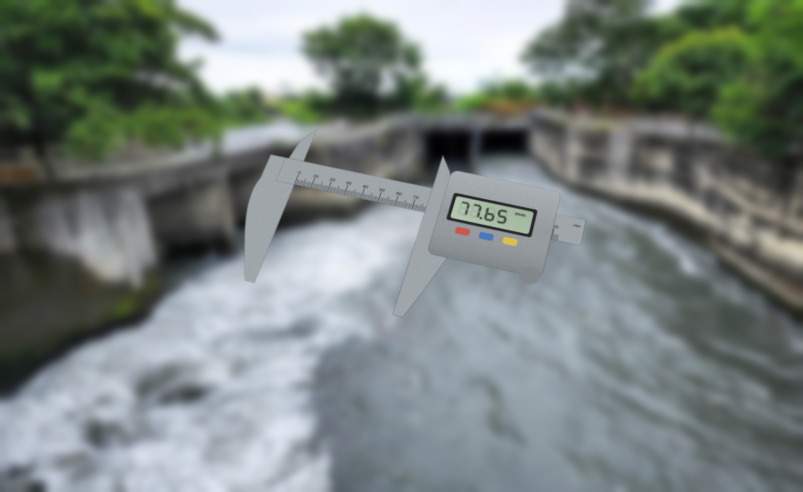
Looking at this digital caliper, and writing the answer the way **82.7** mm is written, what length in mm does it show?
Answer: **77.65** mm
